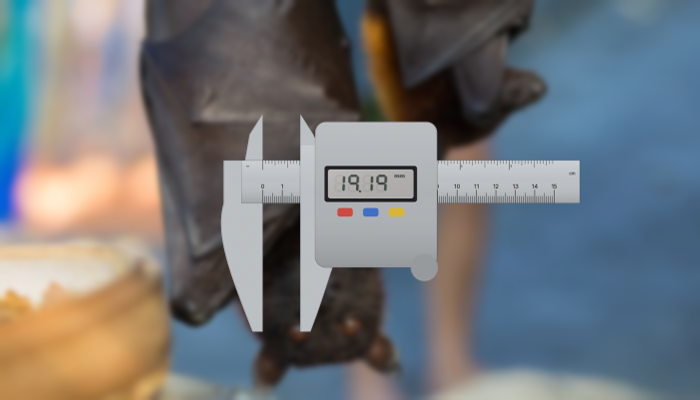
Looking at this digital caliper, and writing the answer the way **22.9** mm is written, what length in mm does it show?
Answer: **19.19** mm
